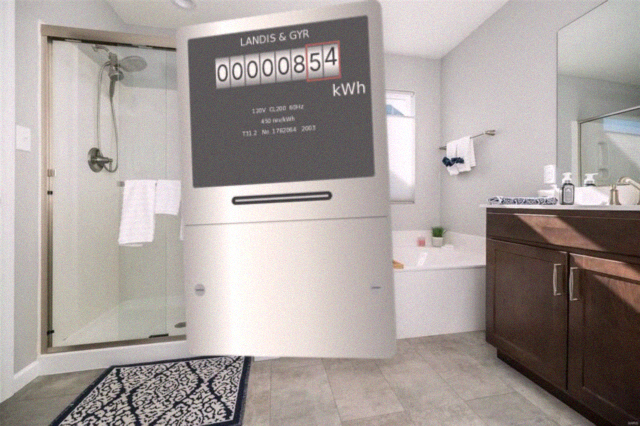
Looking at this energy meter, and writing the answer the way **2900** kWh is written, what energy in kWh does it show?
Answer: **8.54** kWh
